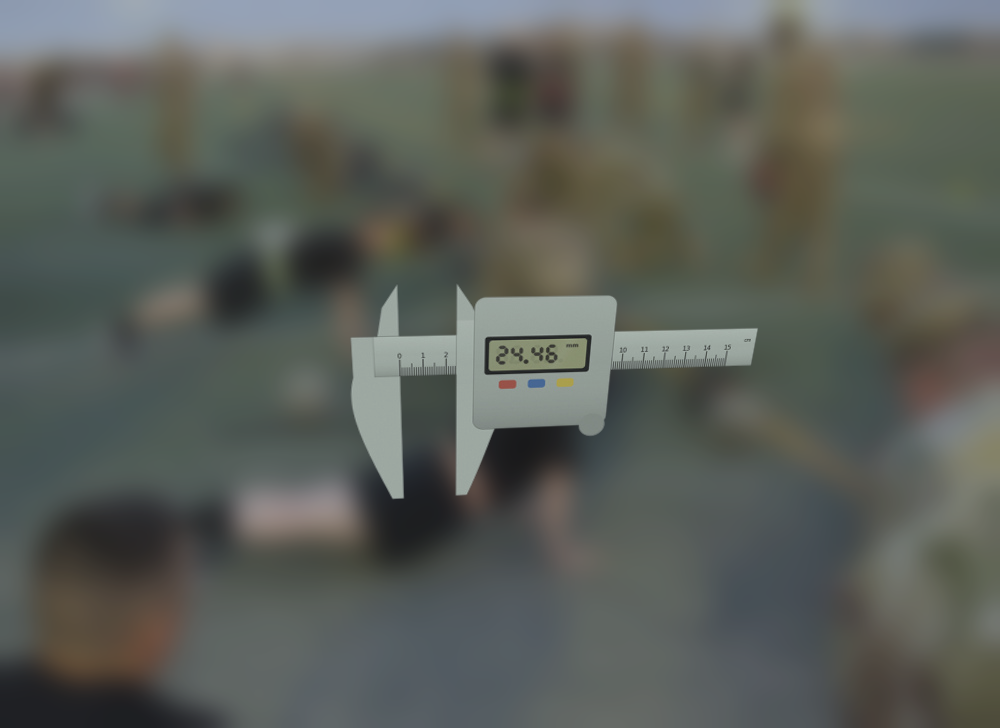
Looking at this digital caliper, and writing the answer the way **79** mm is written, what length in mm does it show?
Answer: **24.46** mm
